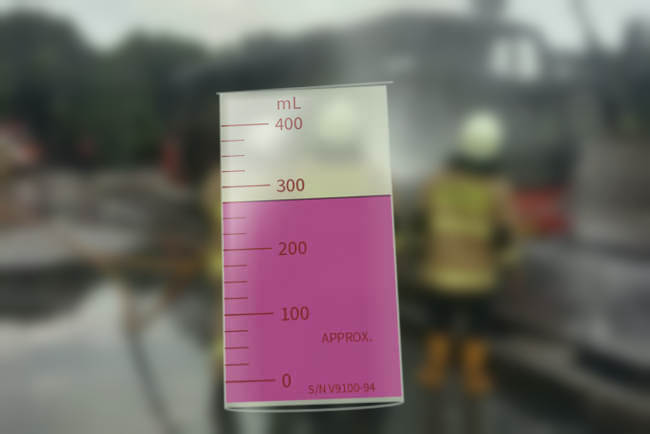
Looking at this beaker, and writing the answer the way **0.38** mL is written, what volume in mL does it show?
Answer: **275** mL
